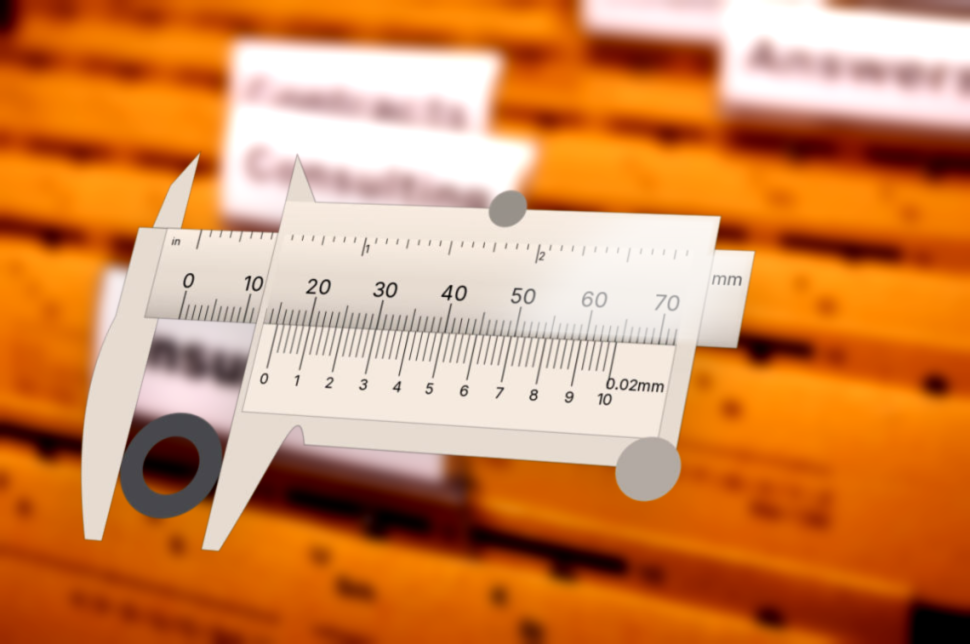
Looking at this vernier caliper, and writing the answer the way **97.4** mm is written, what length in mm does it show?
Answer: **15.2** mm
